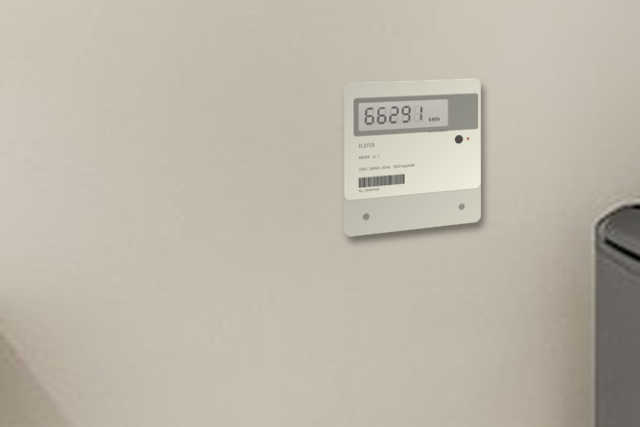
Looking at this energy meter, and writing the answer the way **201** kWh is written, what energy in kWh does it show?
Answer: **66291** kWh
